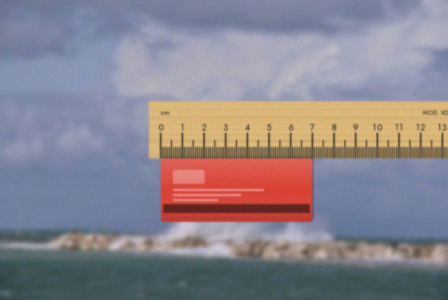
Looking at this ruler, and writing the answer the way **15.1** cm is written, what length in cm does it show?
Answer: **7** cm
